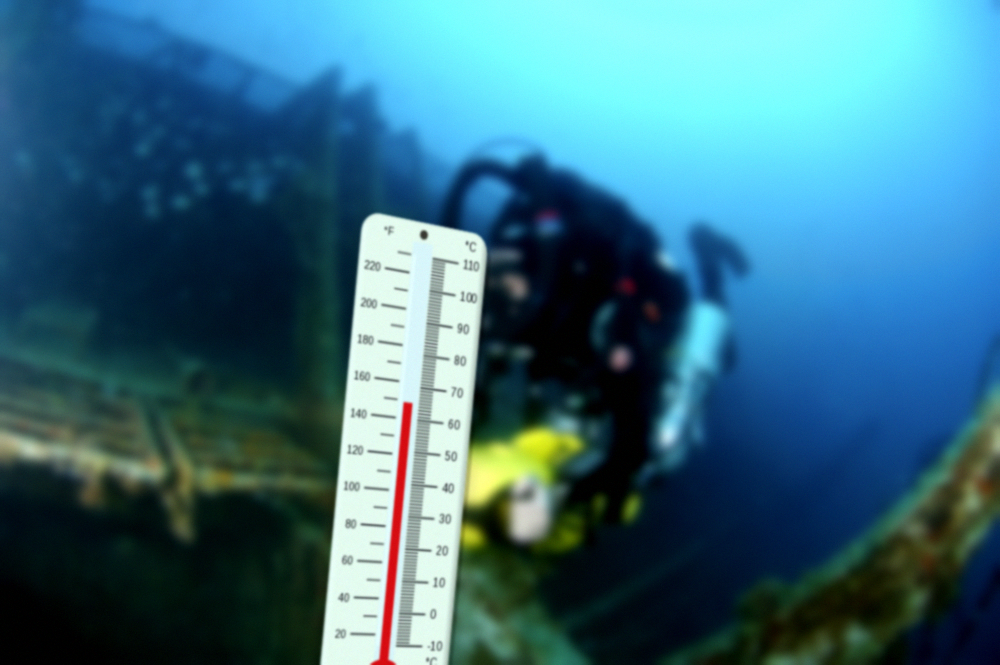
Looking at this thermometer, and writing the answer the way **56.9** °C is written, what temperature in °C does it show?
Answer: **65** °C
